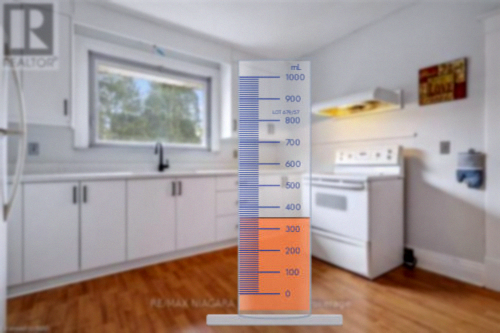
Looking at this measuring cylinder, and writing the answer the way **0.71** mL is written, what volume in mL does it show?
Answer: **350** mL
